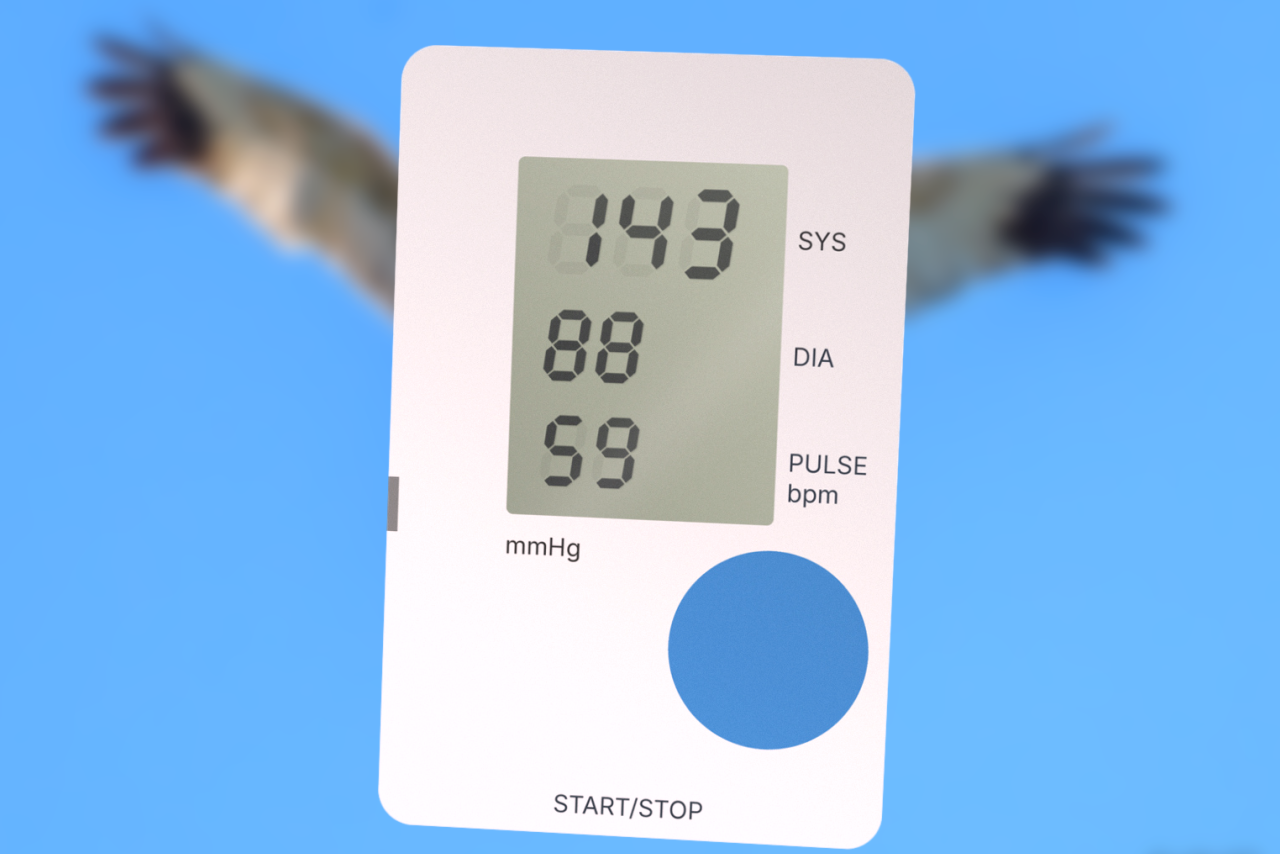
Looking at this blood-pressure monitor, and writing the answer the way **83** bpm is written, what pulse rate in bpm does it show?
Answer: **59** bpm
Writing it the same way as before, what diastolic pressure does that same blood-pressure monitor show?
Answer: **88** mmHg
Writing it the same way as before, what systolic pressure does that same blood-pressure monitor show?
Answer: **143** mmHg
